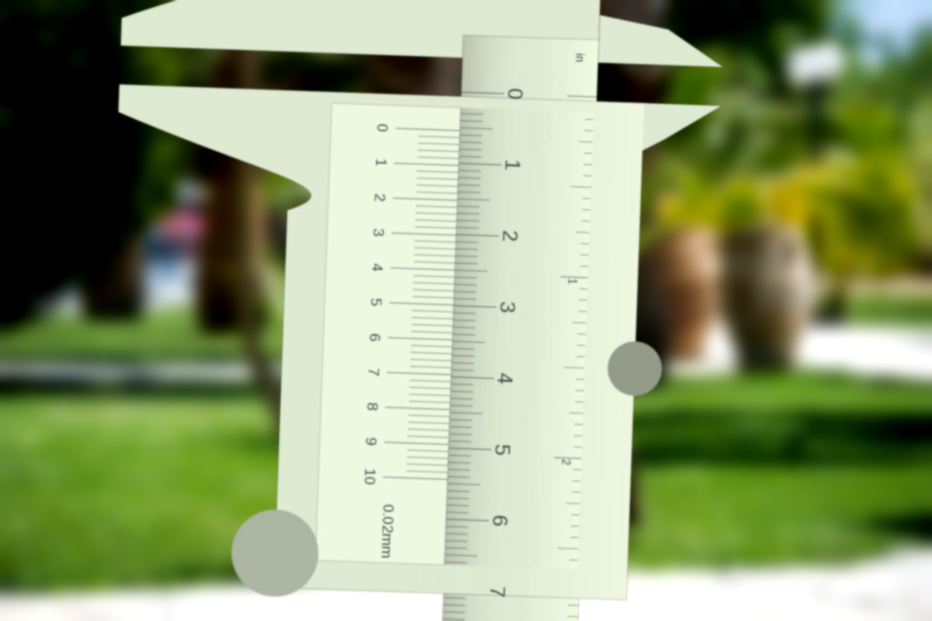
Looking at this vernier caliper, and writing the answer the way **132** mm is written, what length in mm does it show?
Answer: **5.4** mm
